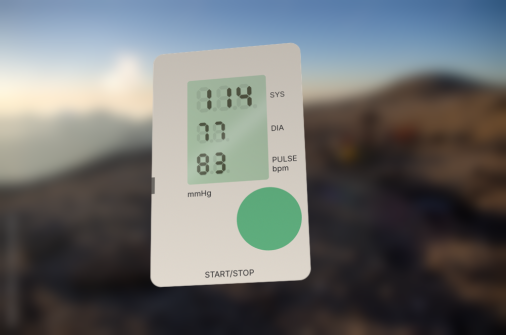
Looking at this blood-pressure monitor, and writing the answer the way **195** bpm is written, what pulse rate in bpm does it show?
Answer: **83** bpm
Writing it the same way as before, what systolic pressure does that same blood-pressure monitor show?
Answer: **114** mmHg
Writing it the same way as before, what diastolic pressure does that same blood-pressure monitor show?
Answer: **77** mmHg
